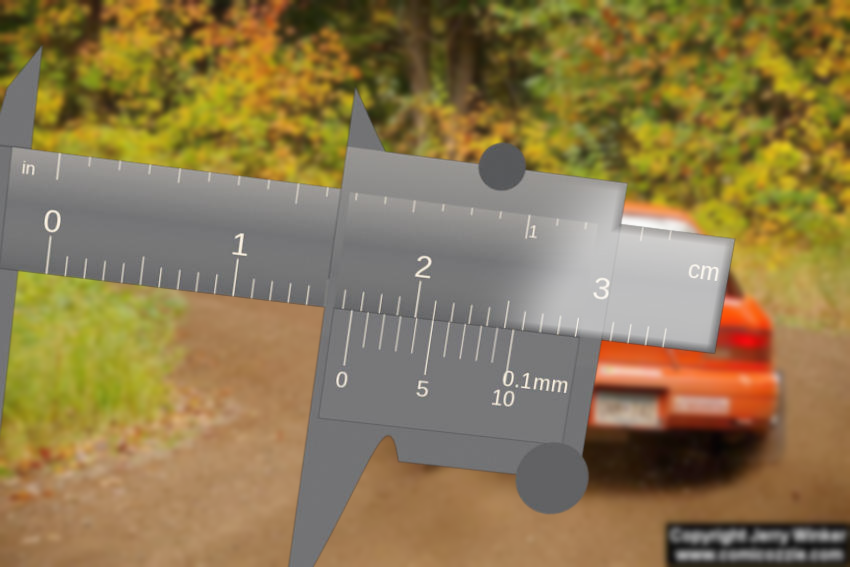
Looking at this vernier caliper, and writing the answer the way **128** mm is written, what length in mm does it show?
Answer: **16.5** mm
